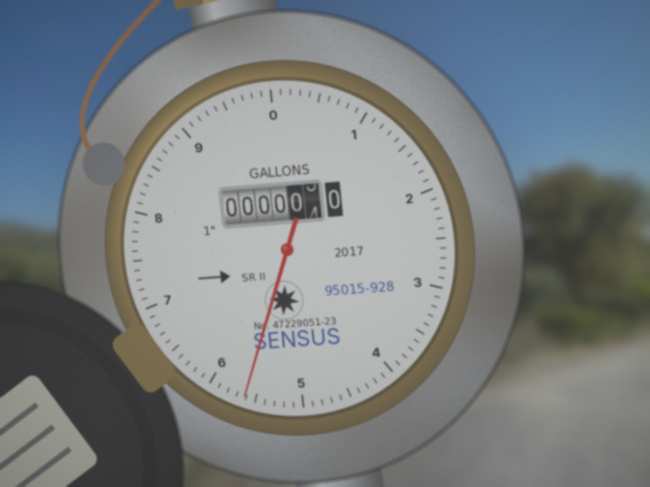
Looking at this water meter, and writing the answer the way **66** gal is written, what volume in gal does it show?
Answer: **35.6** gal
